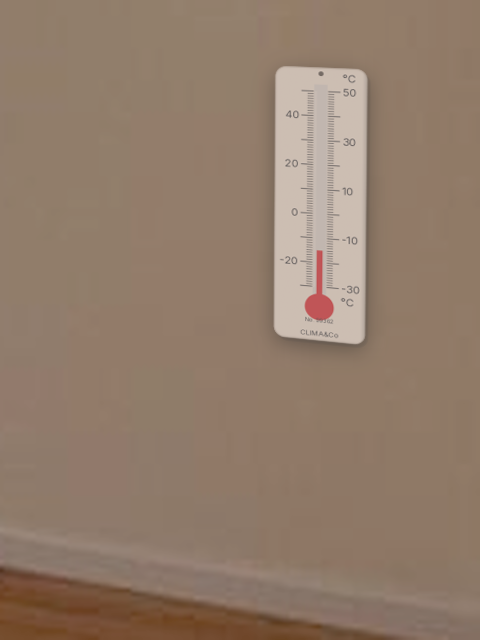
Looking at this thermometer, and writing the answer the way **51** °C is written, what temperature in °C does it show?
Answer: **-15** °C
